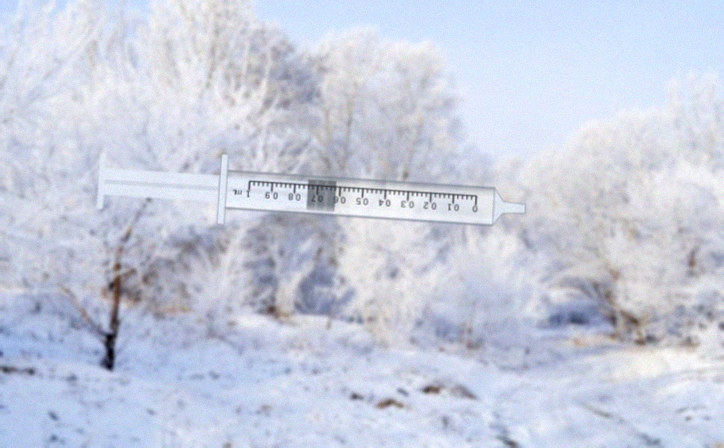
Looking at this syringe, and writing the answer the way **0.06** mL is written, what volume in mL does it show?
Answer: **0.62** mL
